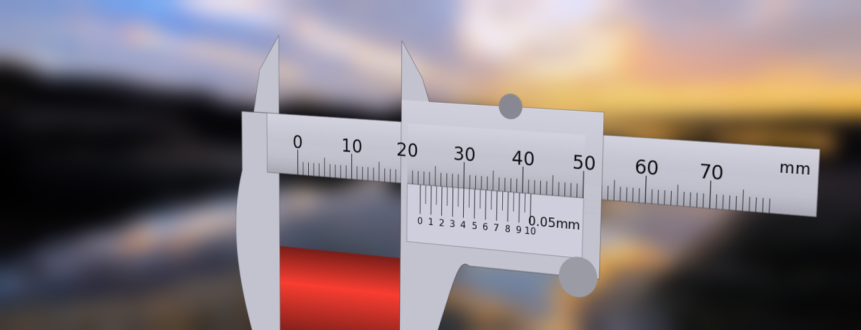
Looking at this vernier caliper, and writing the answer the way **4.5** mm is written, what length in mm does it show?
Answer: **22.4** mm
